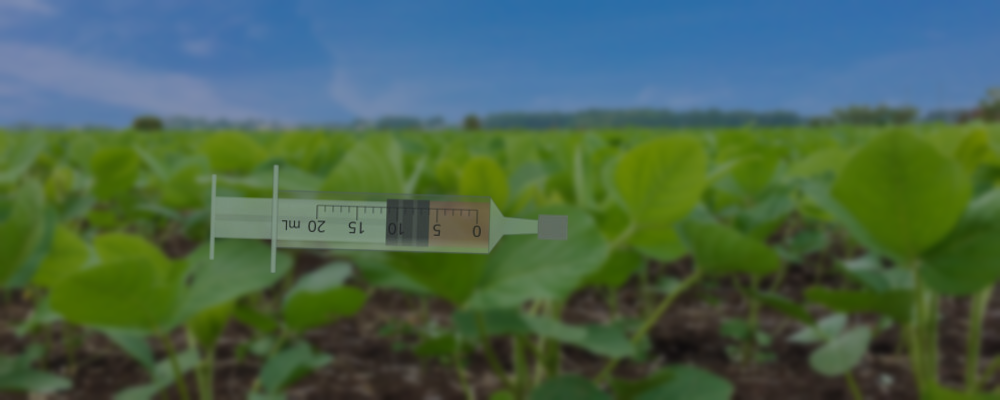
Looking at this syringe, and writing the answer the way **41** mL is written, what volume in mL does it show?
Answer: **6** mL
